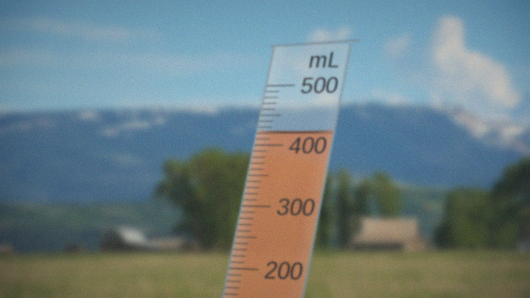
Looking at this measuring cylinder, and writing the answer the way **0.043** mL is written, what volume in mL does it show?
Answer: **420** mL
